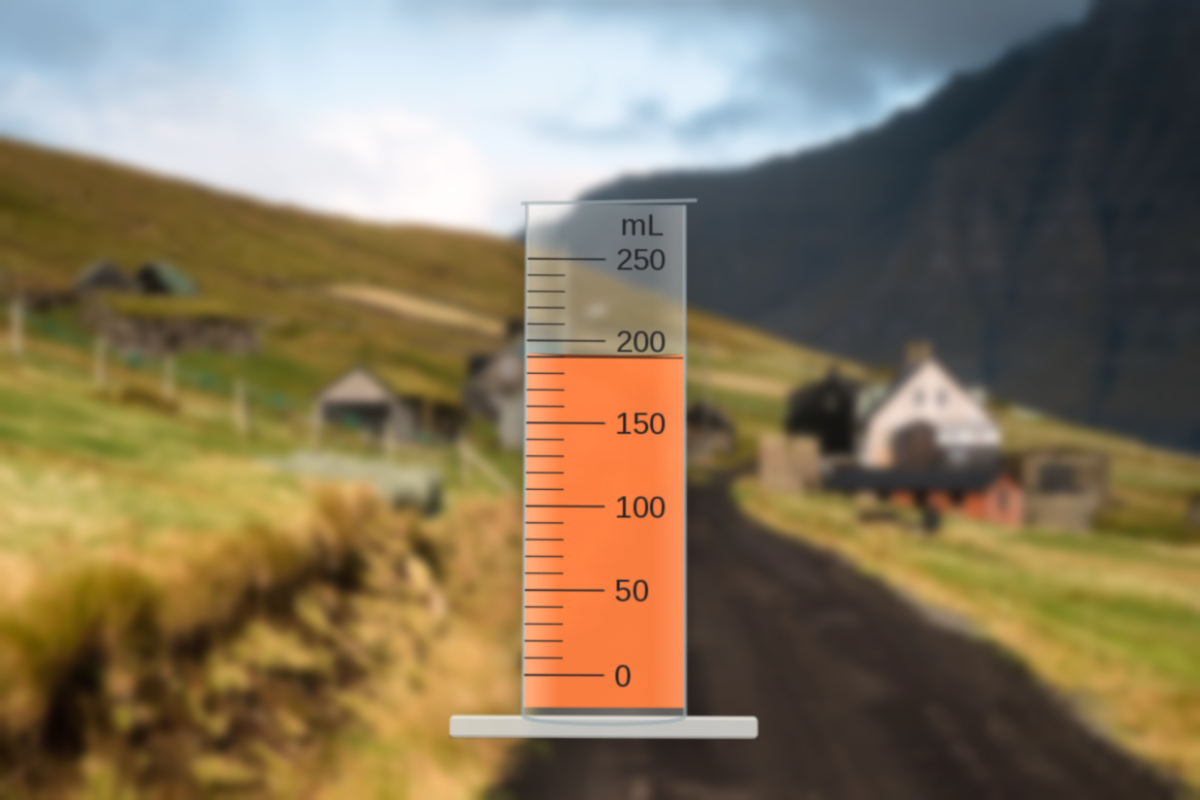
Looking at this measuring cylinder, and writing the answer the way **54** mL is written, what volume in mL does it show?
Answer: **190** mL
